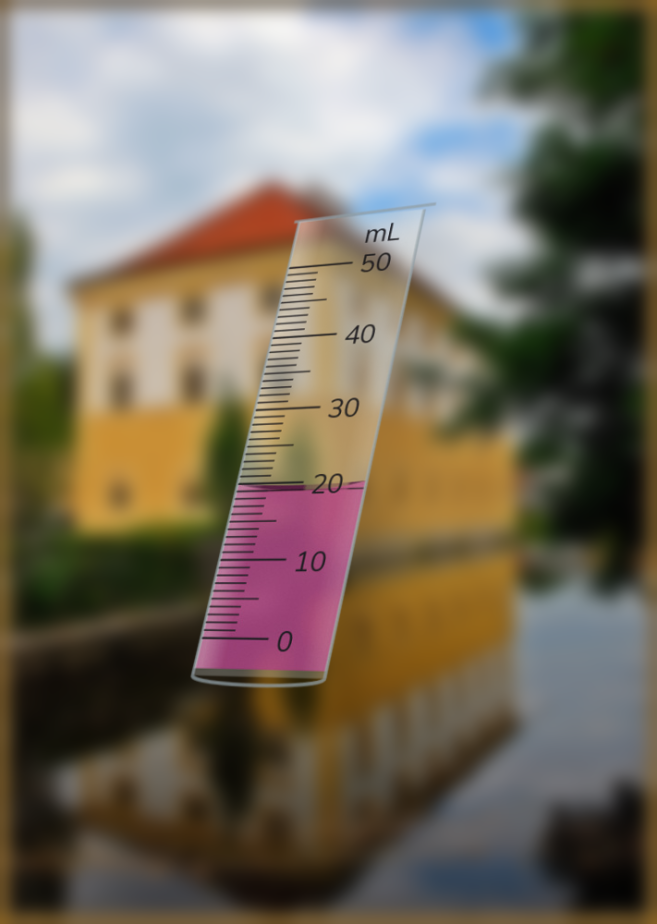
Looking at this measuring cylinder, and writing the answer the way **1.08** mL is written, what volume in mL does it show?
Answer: **19** mL
